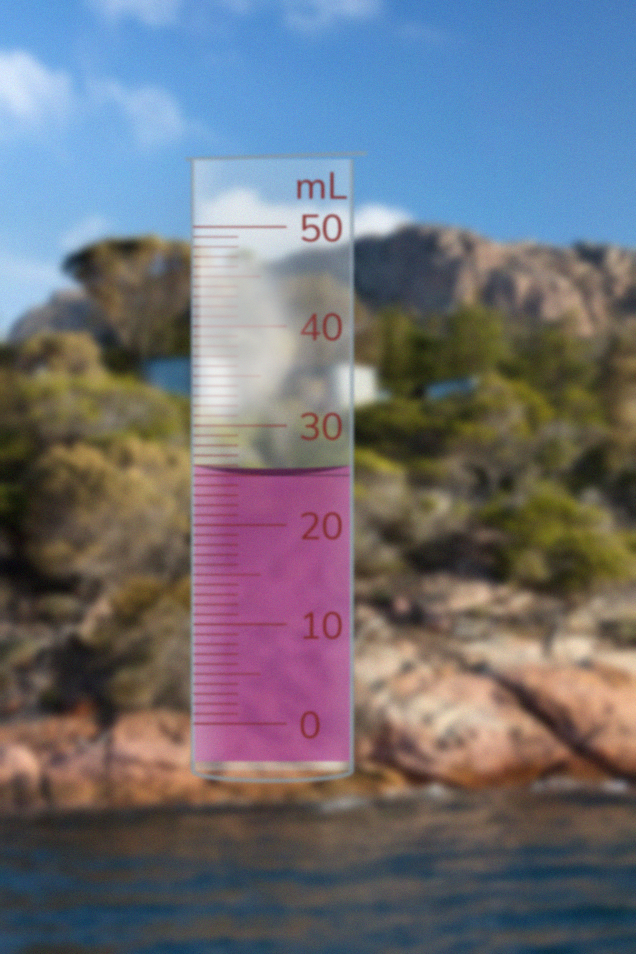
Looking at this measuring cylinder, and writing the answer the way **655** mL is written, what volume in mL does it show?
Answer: **25** mL
